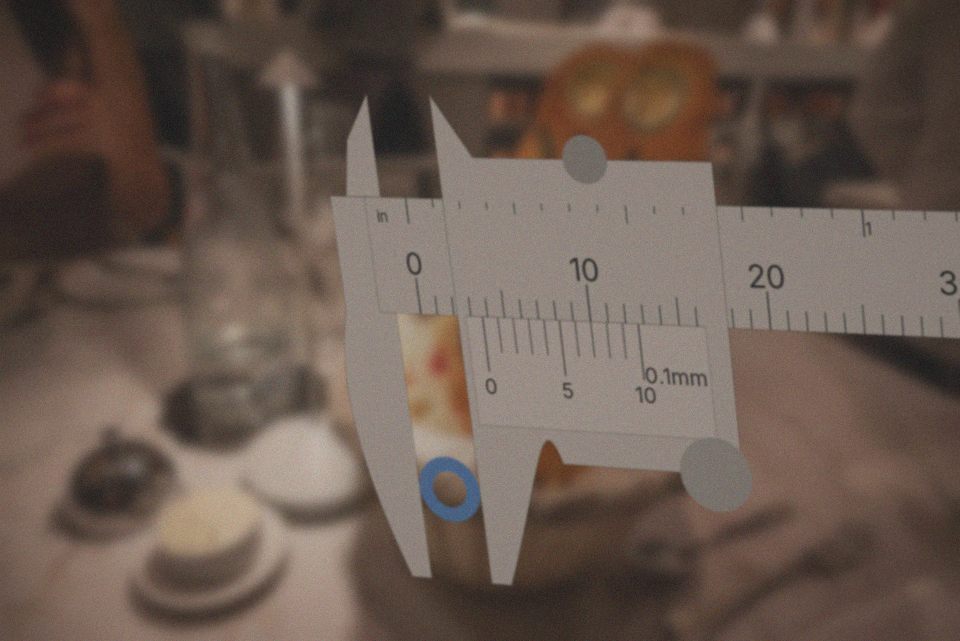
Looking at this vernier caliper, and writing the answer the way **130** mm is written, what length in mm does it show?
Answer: **3.7** mm
